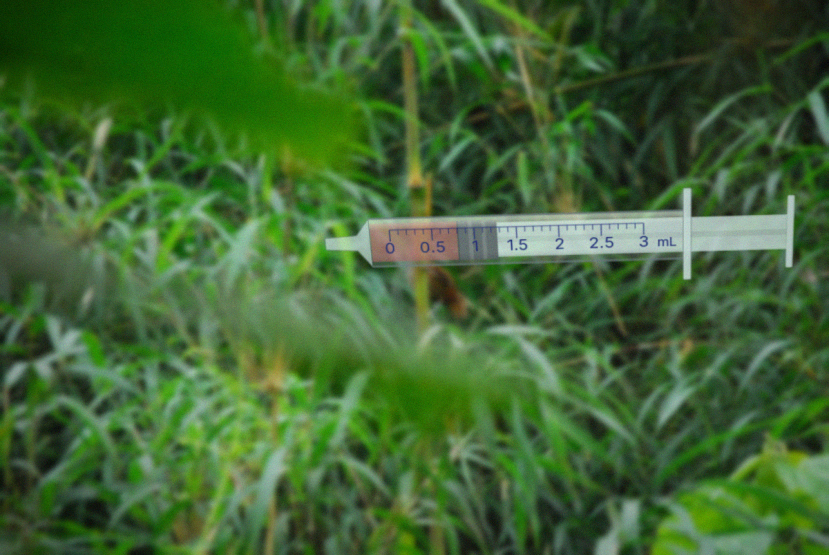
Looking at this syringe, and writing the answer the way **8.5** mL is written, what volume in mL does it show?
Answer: **0.8** mL
